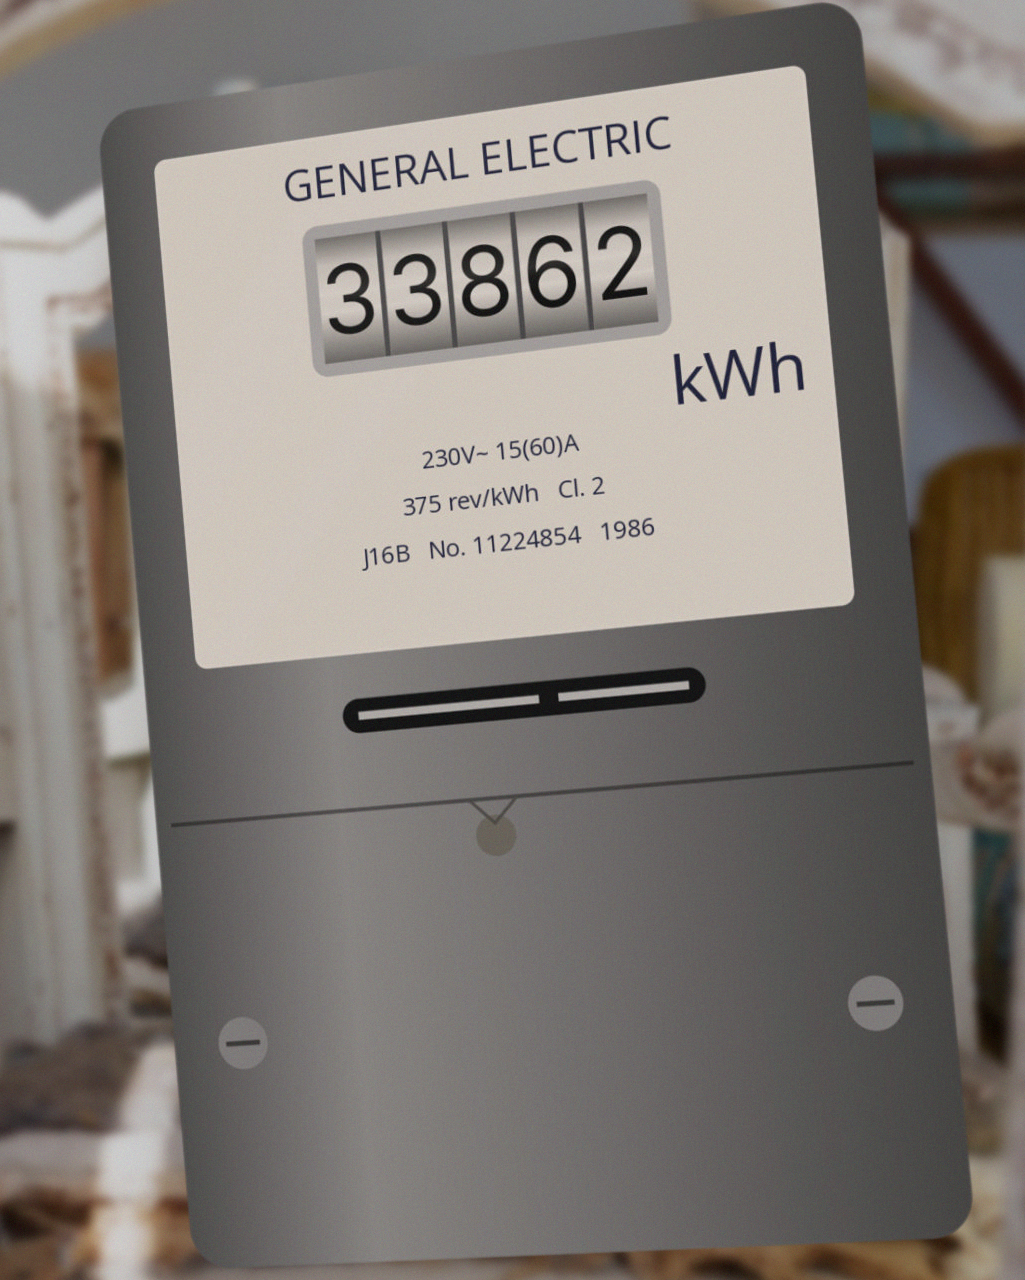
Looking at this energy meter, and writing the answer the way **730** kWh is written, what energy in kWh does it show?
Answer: **33862** kWh
